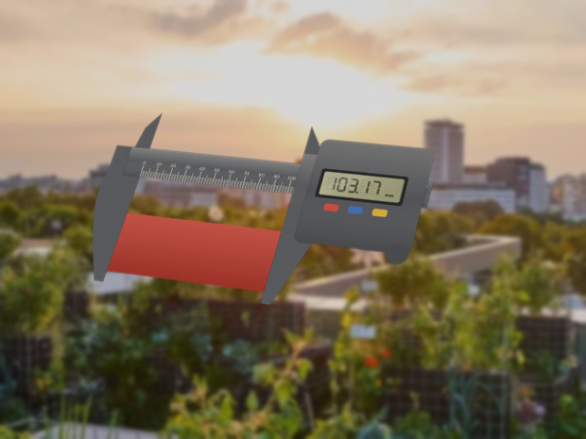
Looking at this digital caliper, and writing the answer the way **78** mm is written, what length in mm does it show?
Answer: **103.17** mm
